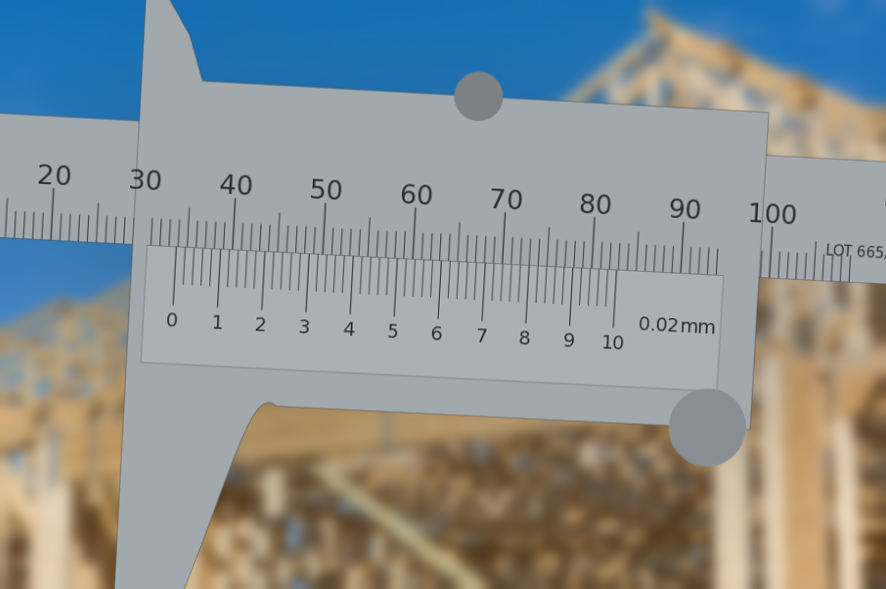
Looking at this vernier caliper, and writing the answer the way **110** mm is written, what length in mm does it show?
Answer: **33.8** mm
